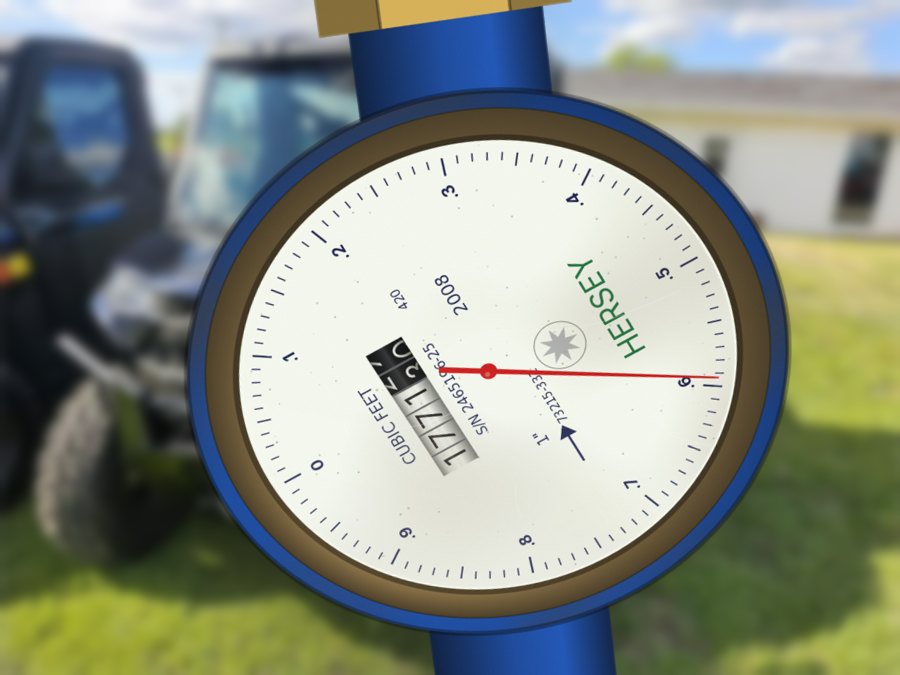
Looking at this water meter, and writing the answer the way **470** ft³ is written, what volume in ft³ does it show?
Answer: **177129.59** ft³
